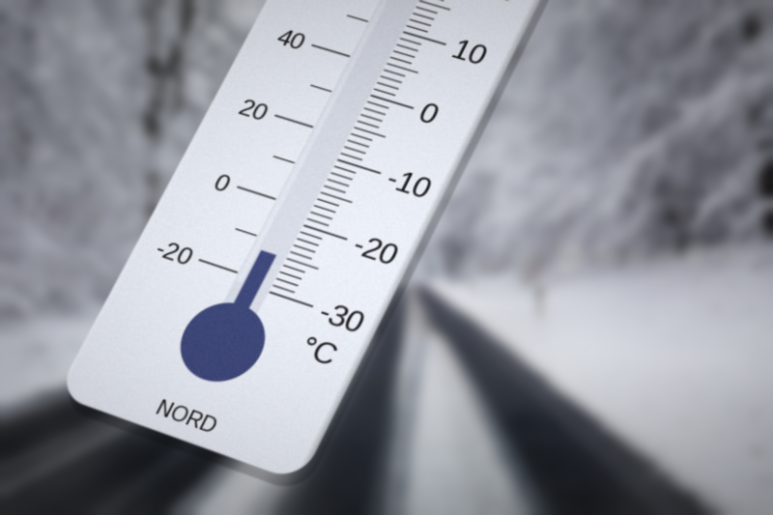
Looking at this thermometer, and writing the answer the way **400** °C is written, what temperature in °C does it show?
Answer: **-25** °C
